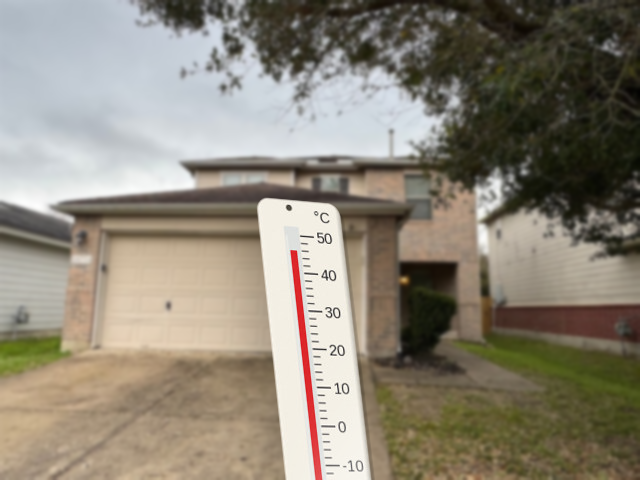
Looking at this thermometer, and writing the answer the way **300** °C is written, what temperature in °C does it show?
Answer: **46** °C
